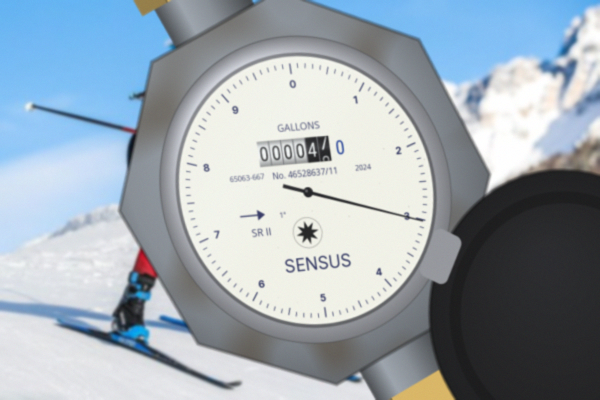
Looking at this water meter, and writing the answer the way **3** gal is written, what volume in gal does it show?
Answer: **473.0** gal
